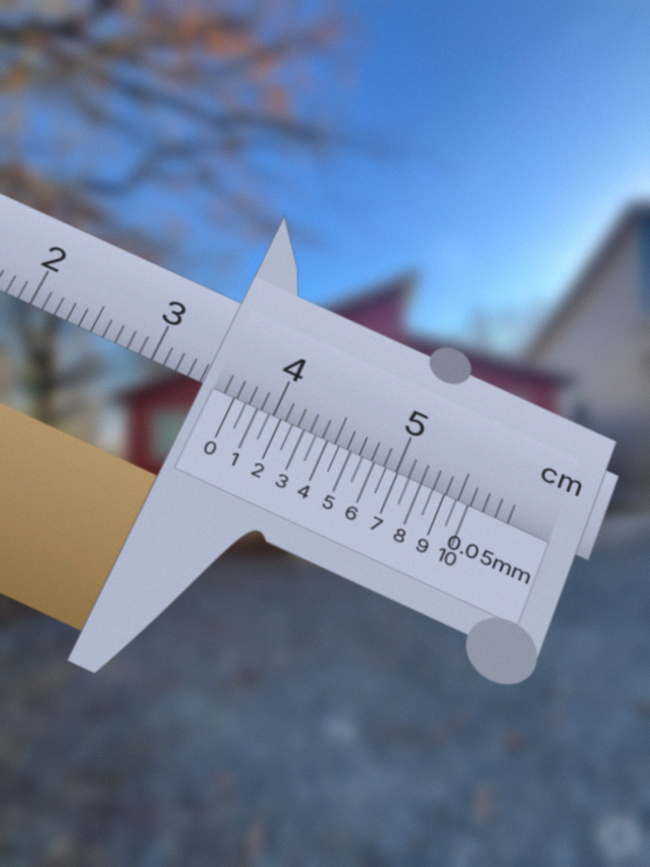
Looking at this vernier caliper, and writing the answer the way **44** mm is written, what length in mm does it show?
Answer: **36.8** mm
